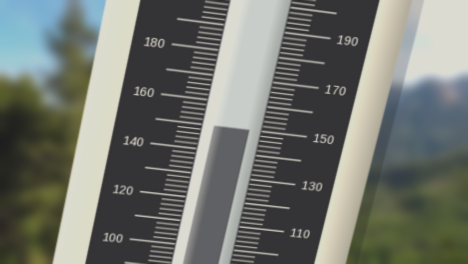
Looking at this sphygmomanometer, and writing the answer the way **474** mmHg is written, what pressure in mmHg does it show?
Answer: **150** mmHg
